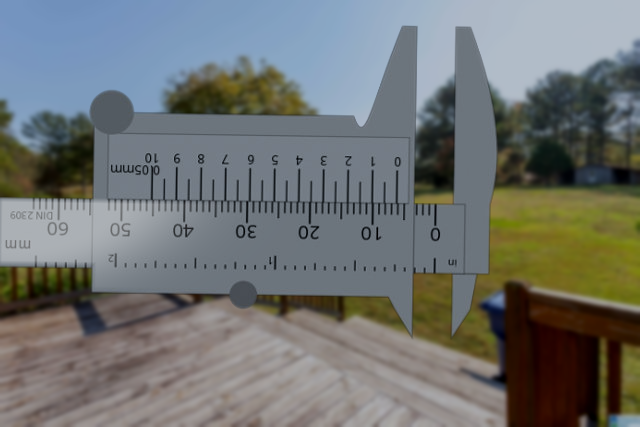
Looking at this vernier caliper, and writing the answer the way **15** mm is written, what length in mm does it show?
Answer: **6.2** mm
